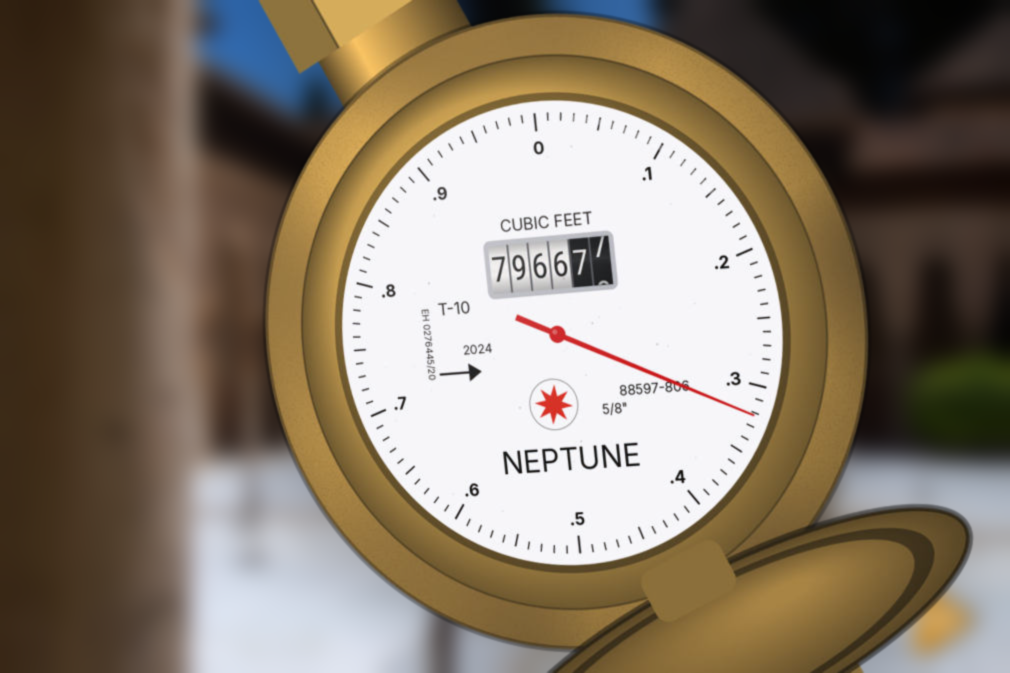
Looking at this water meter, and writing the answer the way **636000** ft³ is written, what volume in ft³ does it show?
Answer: **796677.32** ft³
